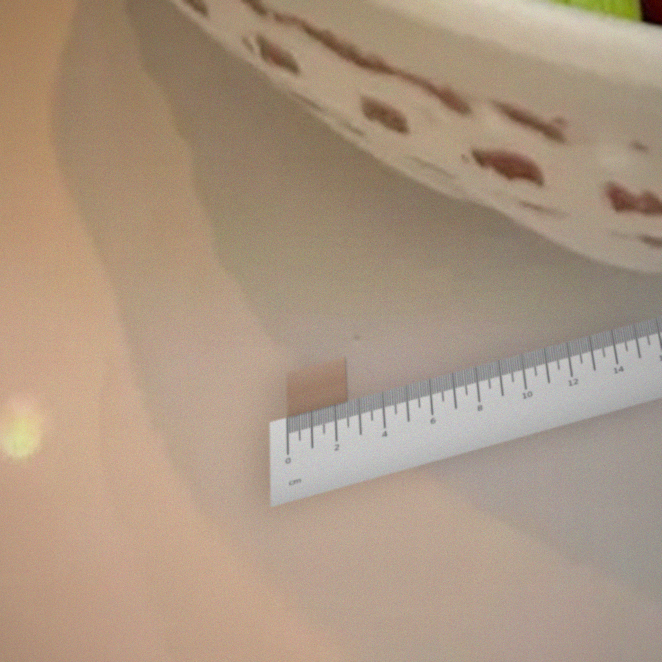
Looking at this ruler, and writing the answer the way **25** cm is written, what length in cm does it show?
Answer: **2.5** cm
